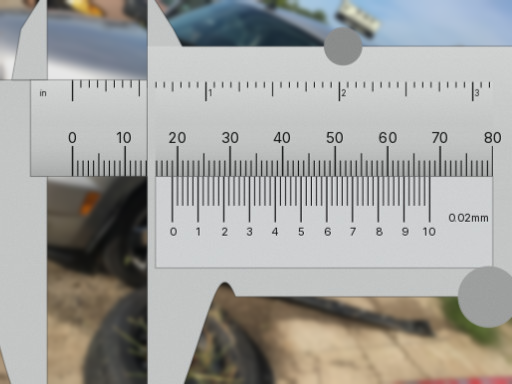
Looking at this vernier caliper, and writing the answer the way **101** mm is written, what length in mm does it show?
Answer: **19.0** mm
